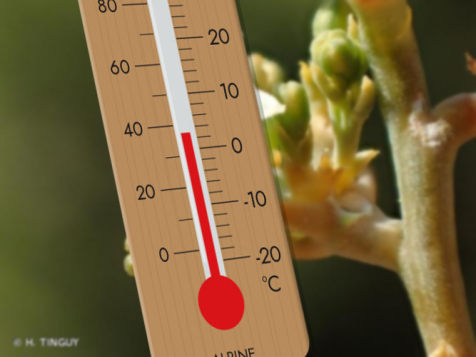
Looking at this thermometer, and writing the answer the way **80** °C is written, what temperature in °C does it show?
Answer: **3** °C
